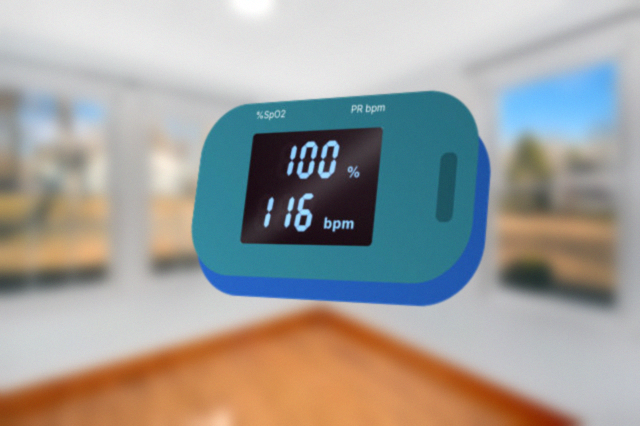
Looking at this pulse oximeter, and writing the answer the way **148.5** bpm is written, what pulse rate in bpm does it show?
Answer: **116** bpm
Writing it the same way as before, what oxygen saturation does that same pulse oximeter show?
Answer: **100** %
